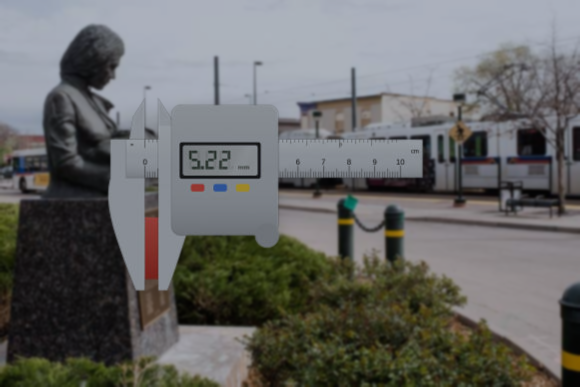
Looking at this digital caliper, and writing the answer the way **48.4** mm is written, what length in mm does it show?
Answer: **5.22** mm
